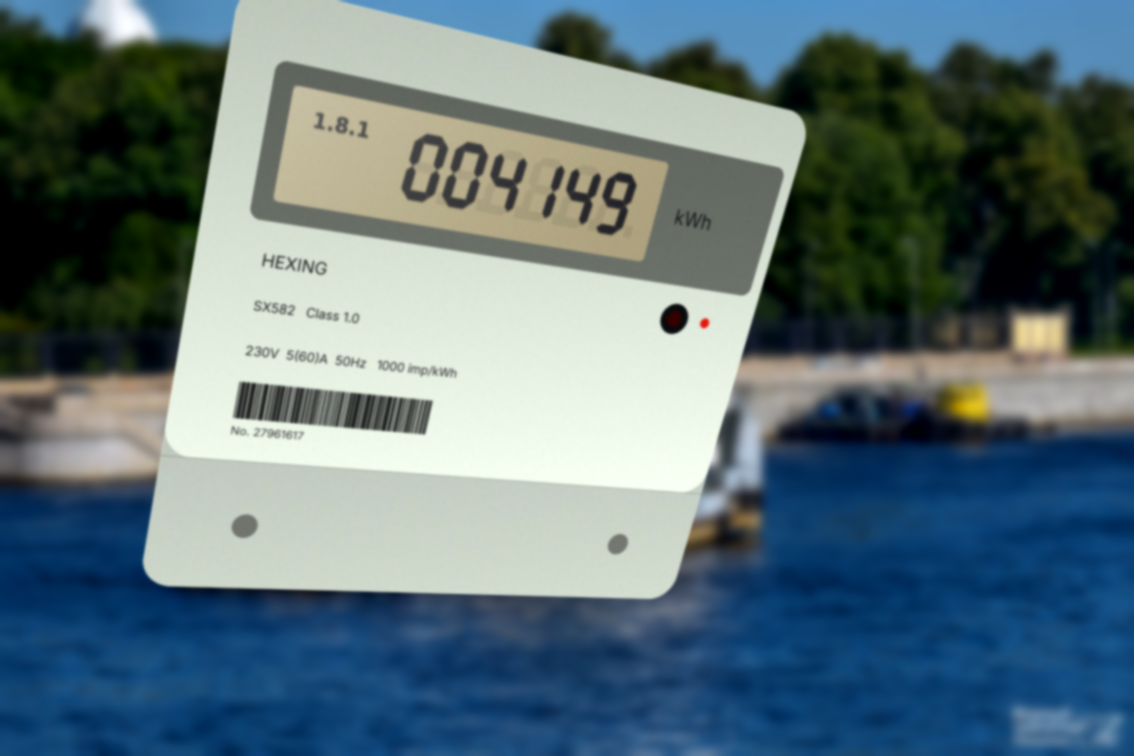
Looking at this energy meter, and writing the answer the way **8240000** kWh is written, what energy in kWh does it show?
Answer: **4149** kWh
